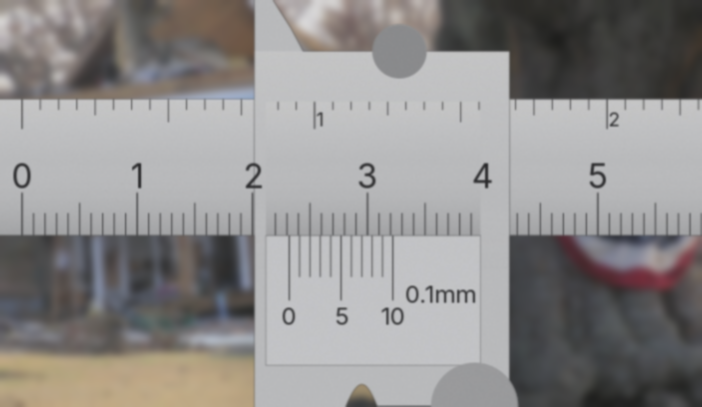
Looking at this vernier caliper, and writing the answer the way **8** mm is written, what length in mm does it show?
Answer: **23.2** mm
